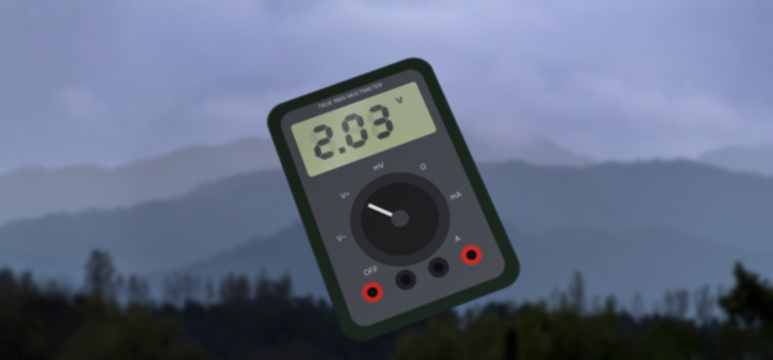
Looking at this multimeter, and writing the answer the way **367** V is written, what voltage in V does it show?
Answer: **2.03** V
